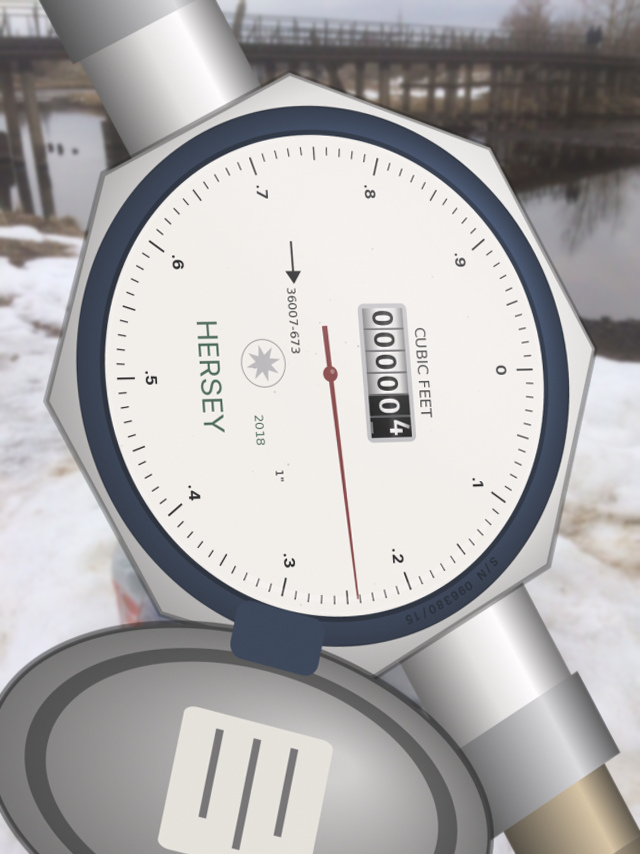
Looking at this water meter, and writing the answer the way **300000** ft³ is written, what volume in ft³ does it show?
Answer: **4.24** ft³
